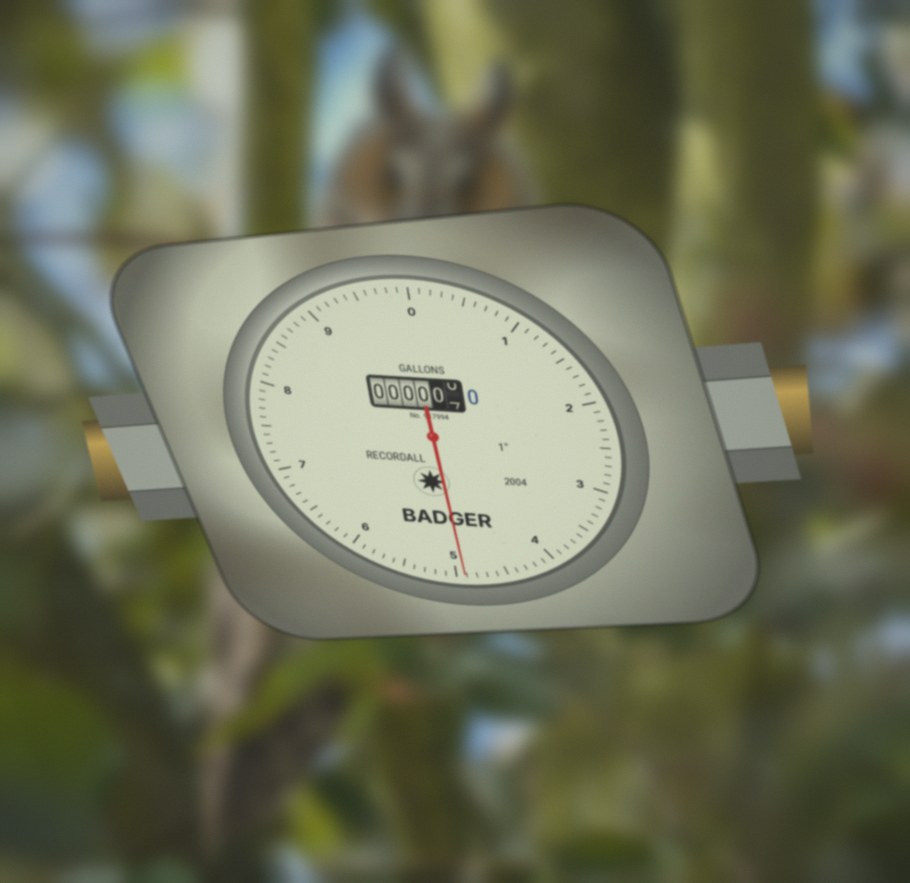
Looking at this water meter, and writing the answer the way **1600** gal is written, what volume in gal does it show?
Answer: **64.9** gal
